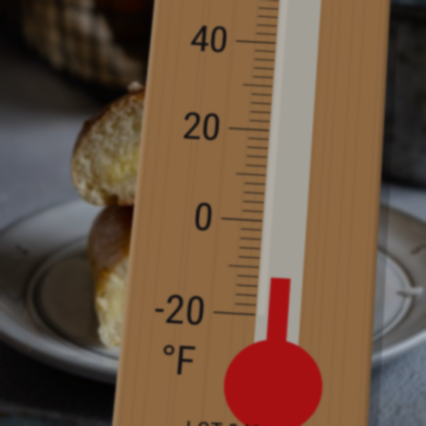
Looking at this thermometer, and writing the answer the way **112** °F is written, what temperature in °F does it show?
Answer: **-12** °F
